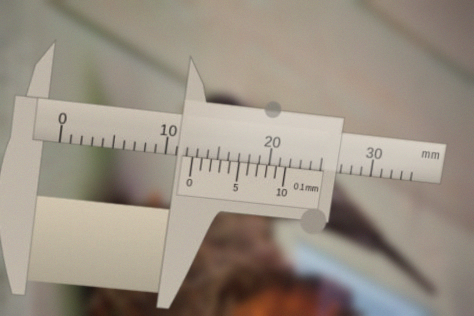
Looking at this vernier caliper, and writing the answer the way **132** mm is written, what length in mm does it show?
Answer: **12.6** mm
